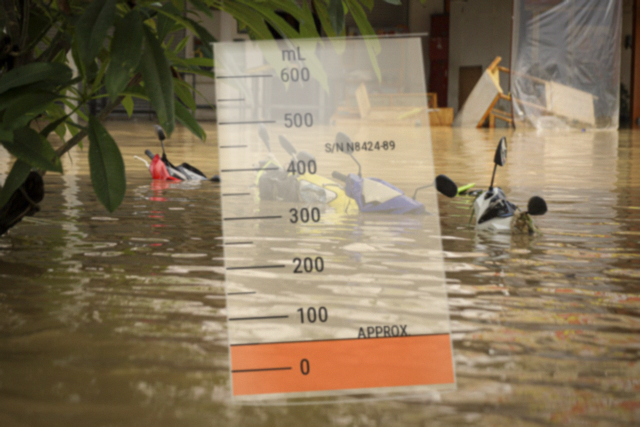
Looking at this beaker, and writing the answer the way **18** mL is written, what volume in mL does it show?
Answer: **50** mL
